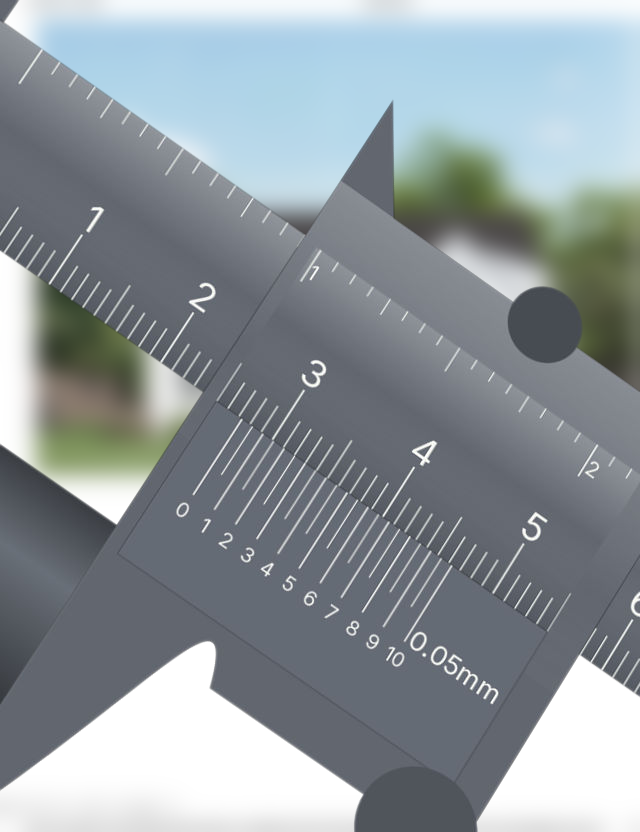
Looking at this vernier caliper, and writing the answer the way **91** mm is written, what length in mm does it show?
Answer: **27.3** mm
